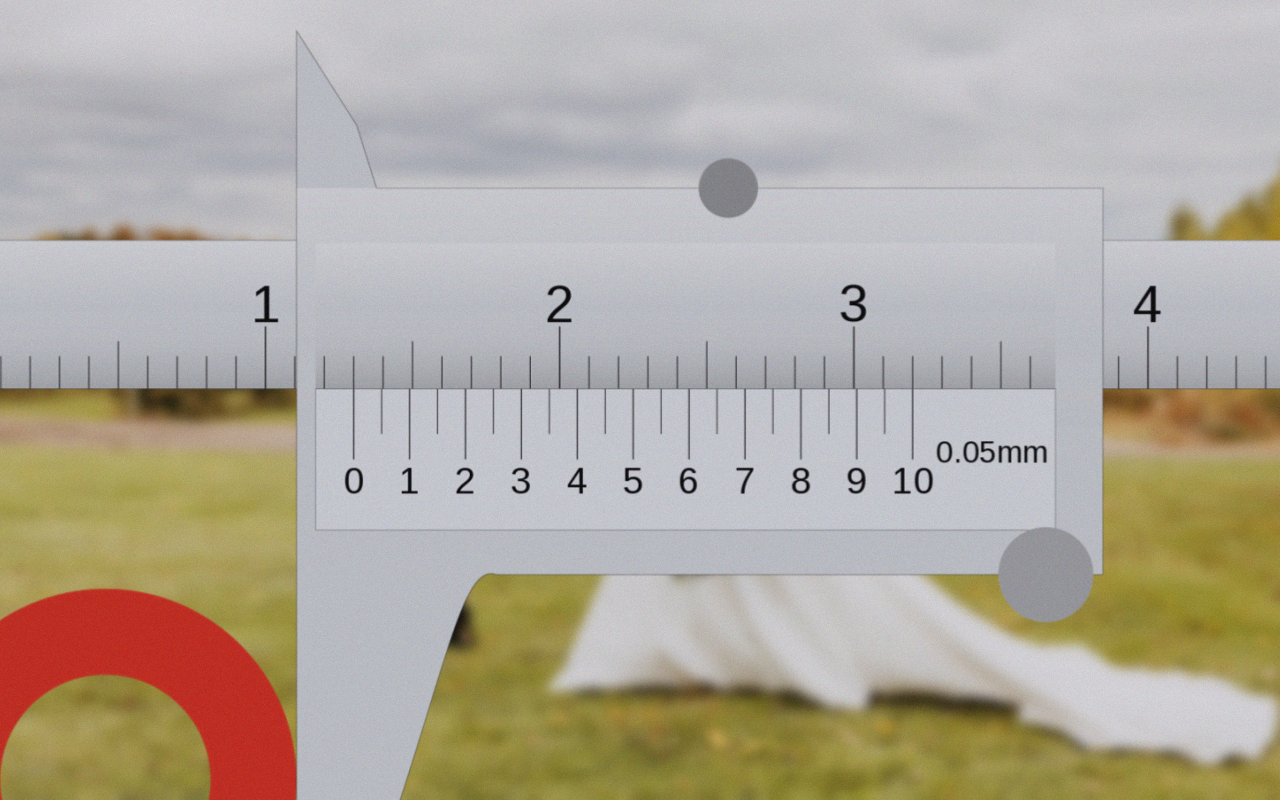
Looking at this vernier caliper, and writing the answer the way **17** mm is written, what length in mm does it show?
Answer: **13.00** mm
